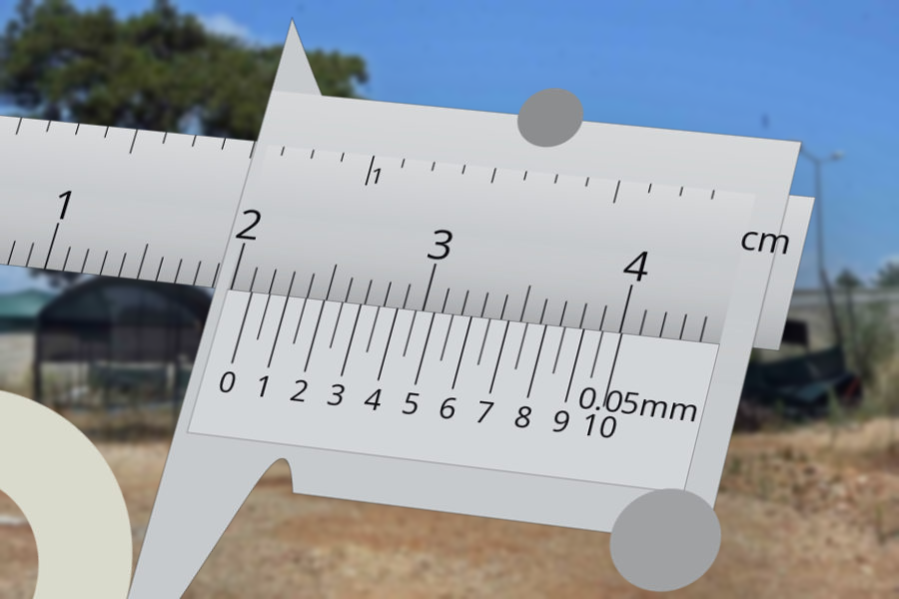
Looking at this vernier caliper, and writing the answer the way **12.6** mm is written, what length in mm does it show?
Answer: **21.1** mm
